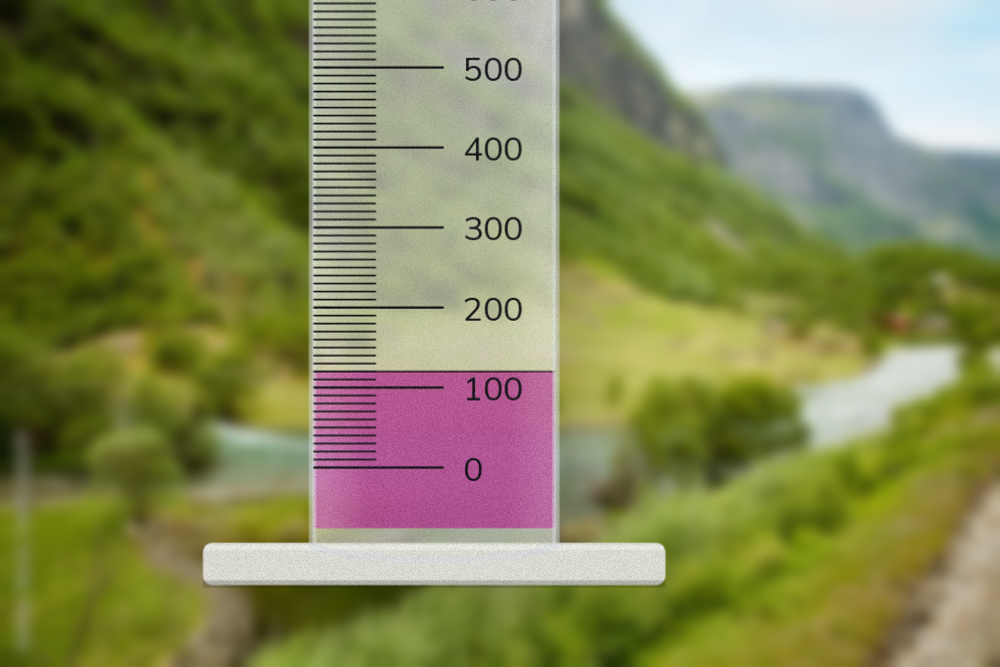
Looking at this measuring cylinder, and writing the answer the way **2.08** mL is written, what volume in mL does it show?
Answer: **120** mL
